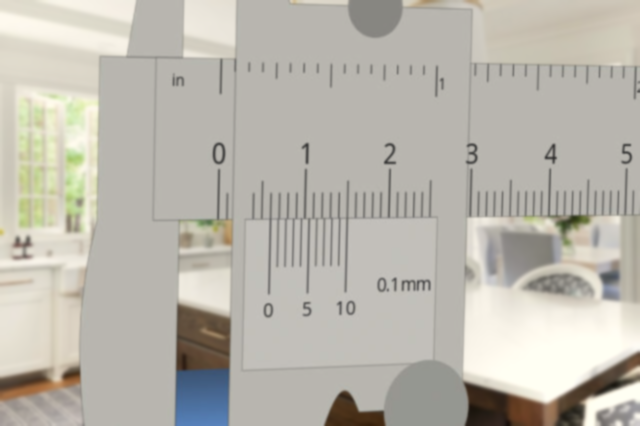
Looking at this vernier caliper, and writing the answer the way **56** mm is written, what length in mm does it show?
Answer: **6.0** mm
